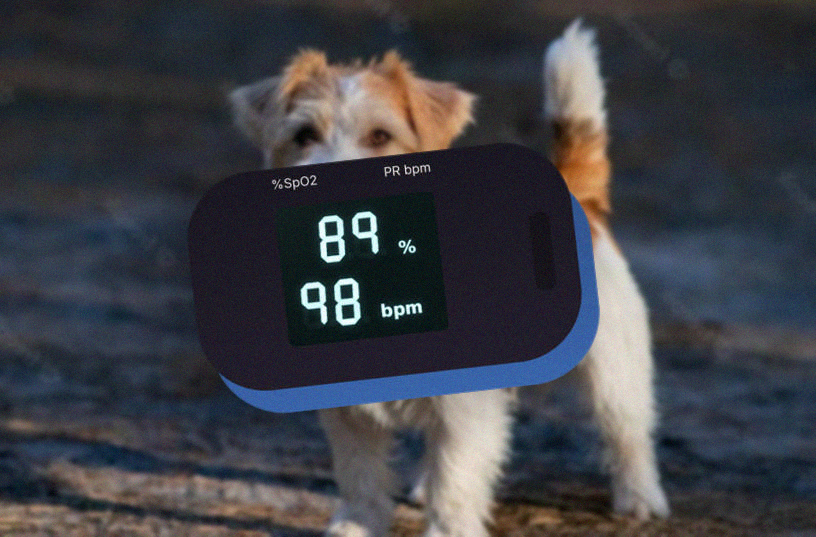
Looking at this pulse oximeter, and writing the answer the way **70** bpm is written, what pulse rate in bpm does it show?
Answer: **98** bpm
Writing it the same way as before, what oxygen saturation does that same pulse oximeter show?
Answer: **89** %
